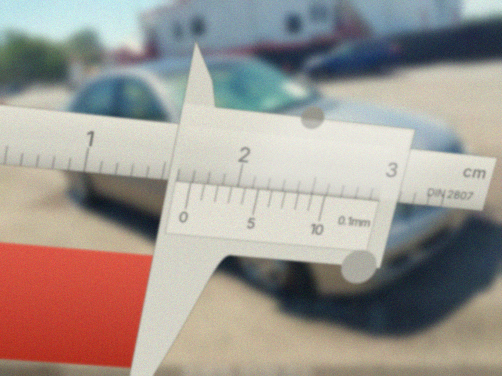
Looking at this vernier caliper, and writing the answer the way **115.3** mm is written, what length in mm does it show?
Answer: **16.9** mm
